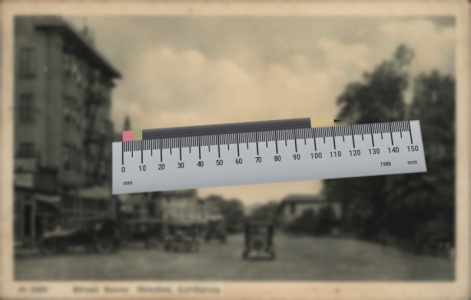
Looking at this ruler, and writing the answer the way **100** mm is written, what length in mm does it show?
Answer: **115** mm
